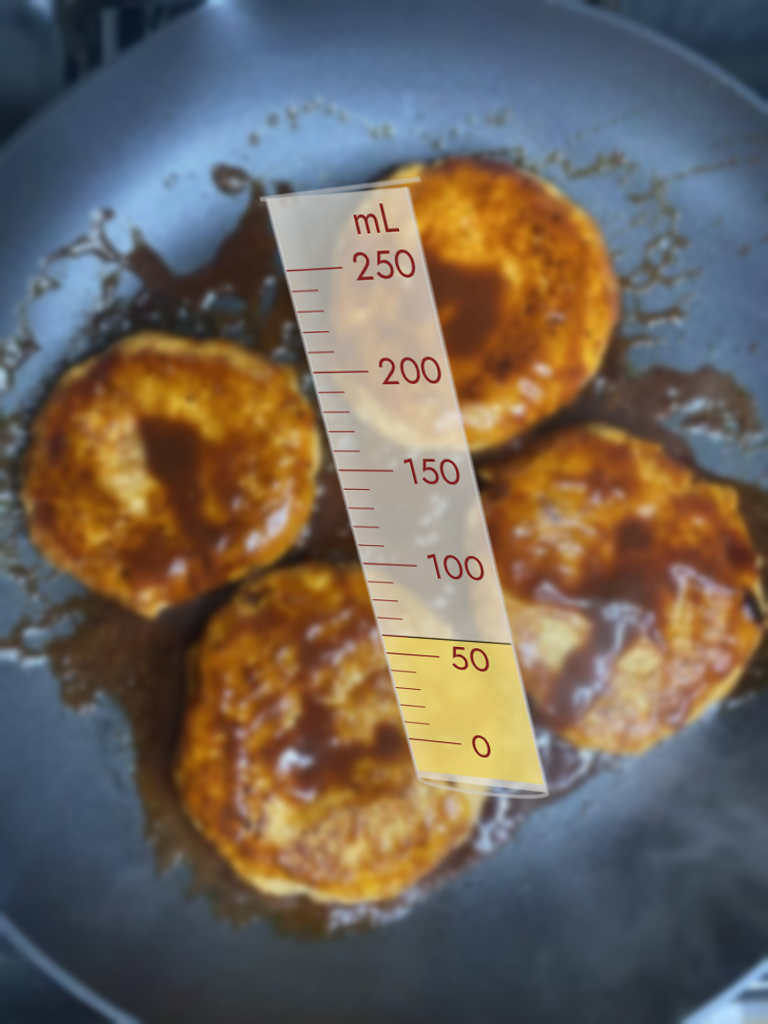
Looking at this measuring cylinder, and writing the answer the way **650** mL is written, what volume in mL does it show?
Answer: **60** mL
